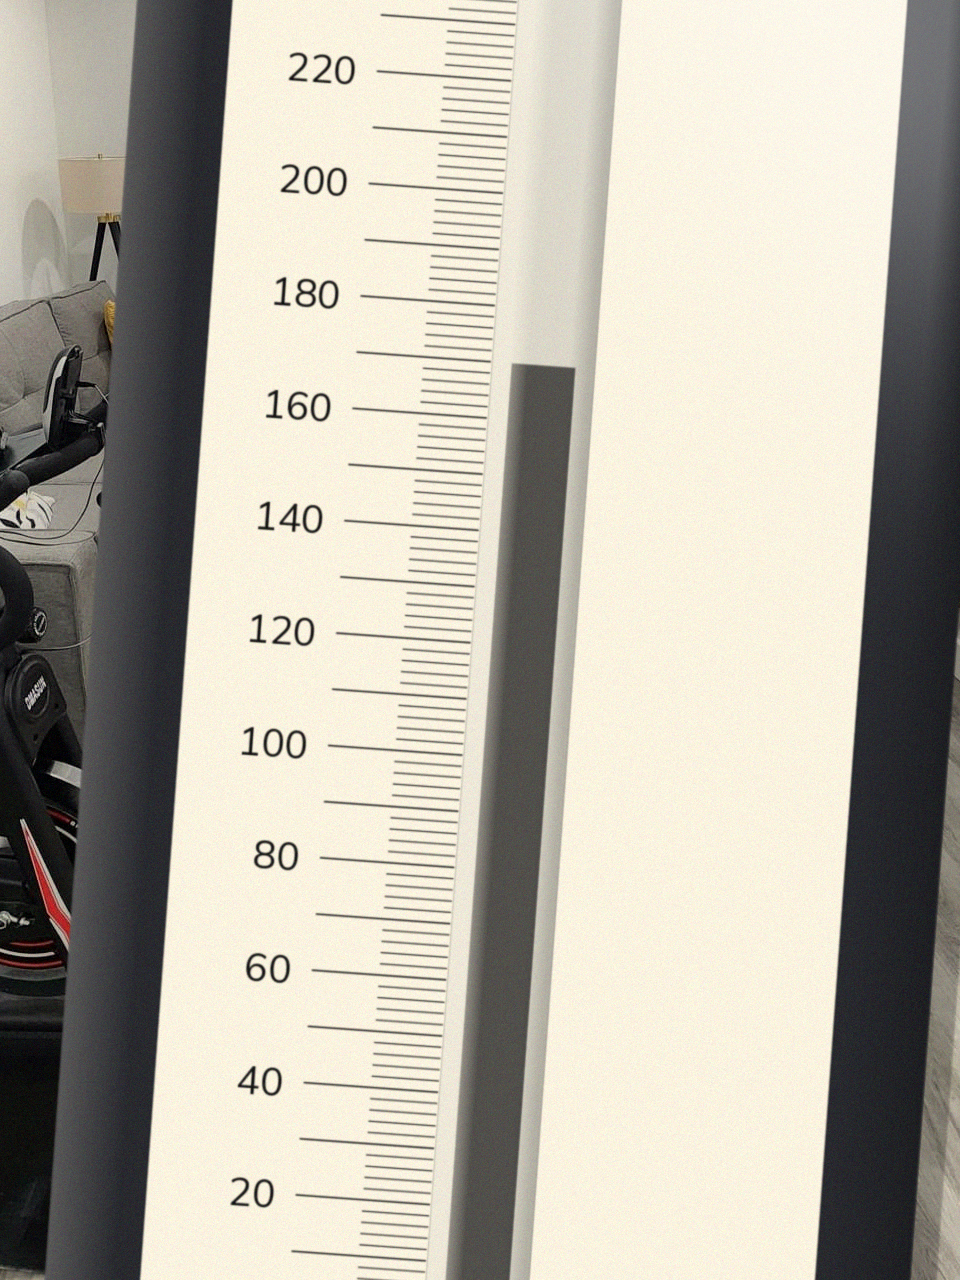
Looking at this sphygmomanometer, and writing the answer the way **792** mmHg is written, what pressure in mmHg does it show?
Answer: **170** mmHg
